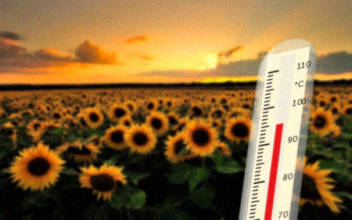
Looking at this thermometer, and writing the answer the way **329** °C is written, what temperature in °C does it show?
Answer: **95** °C
